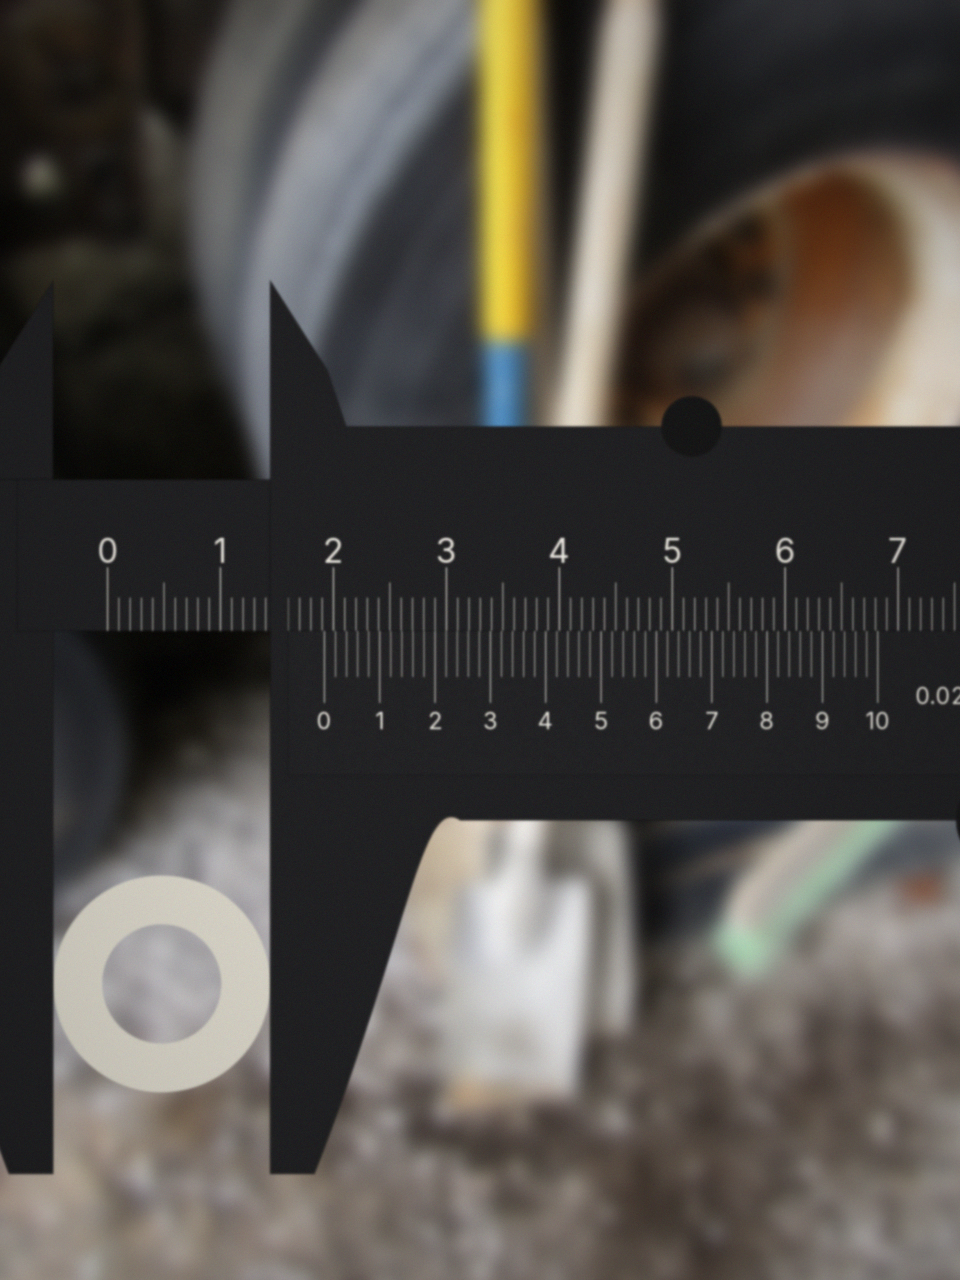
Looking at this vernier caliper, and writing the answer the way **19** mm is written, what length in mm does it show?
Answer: **19.2** mm
